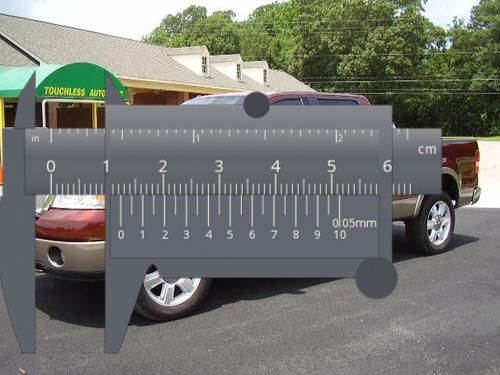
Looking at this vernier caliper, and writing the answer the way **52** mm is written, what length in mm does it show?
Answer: **12.4** mm
